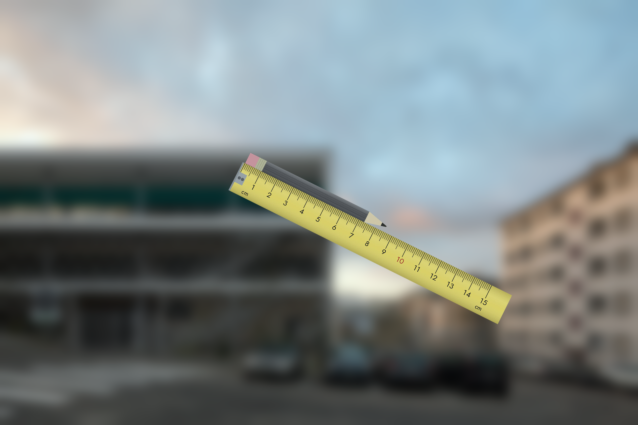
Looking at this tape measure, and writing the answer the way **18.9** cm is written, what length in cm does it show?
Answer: **8.5** cm
